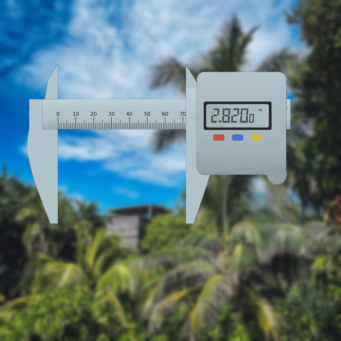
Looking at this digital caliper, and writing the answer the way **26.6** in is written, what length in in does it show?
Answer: **2.8200** in
